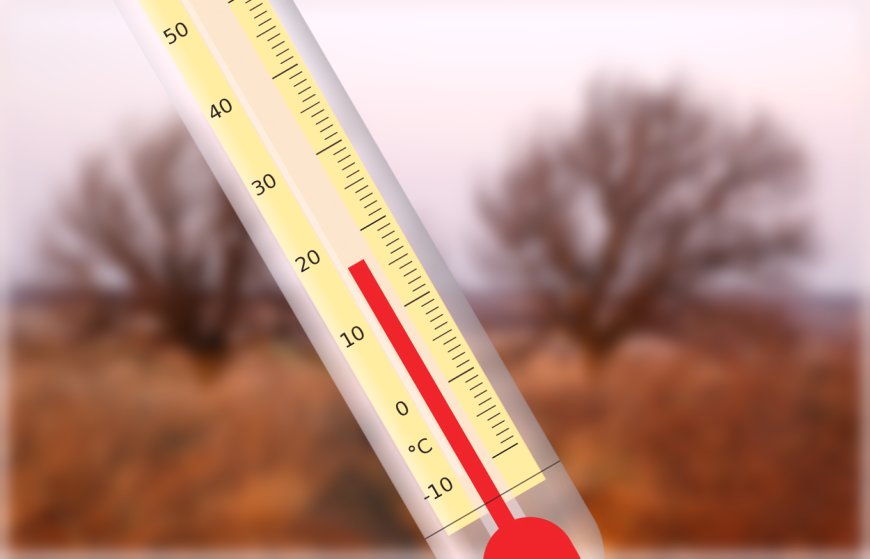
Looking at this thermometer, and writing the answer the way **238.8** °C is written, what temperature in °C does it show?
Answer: **17** °C
